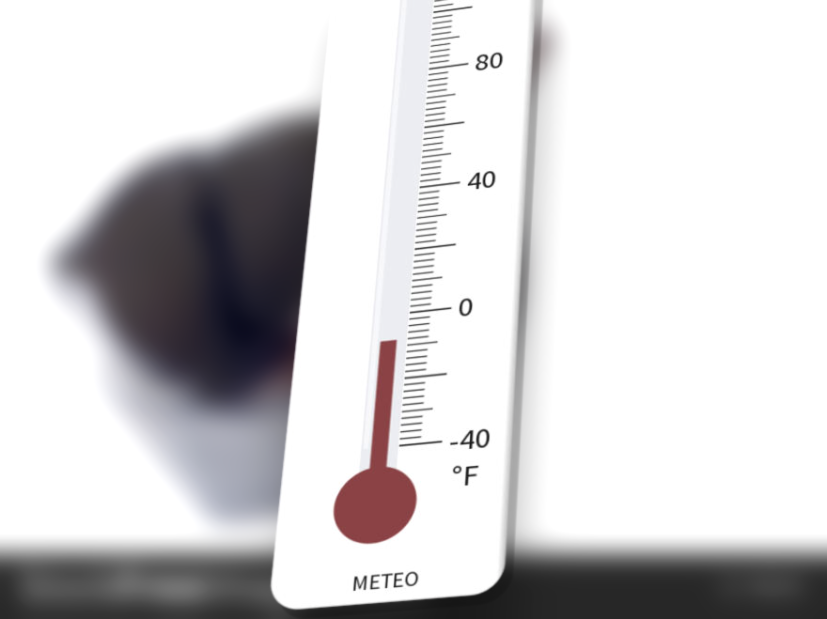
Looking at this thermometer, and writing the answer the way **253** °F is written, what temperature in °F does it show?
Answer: **-8** °F
